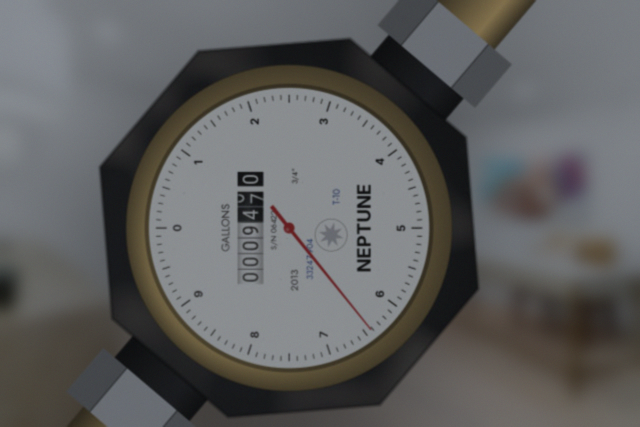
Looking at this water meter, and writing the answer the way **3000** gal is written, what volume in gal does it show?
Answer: **9466.4** gal
